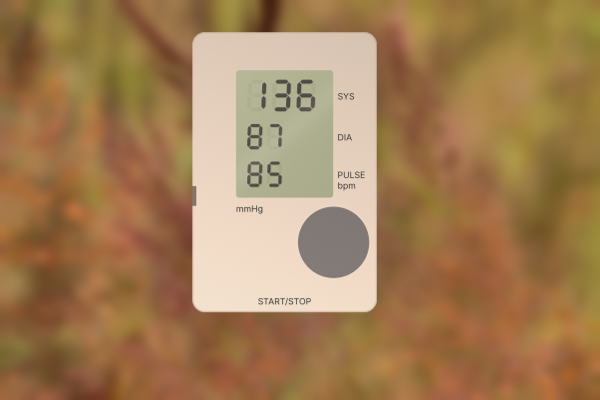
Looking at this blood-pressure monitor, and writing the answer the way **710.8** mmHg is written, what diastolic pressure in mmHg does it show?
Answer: **87** mmHg
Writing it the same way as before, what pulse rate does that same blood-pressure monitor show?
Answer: **85** bpm
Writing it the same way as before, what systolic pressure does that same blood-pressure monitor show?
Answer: **136** mmHg
